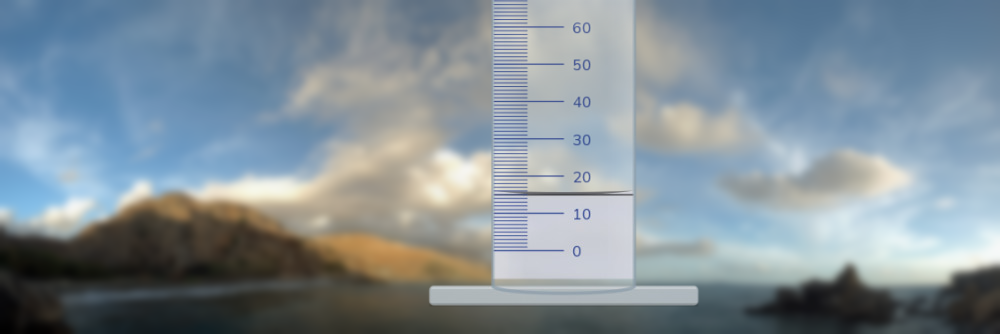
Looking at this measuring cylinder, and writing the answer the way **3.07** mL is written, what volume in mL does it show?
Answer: **15** mL
